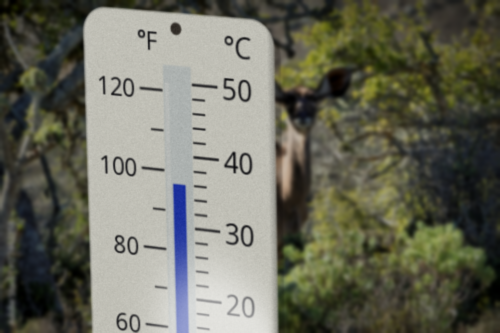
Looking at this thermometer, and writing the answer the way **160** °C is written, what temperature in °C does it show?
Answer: **36** °C
